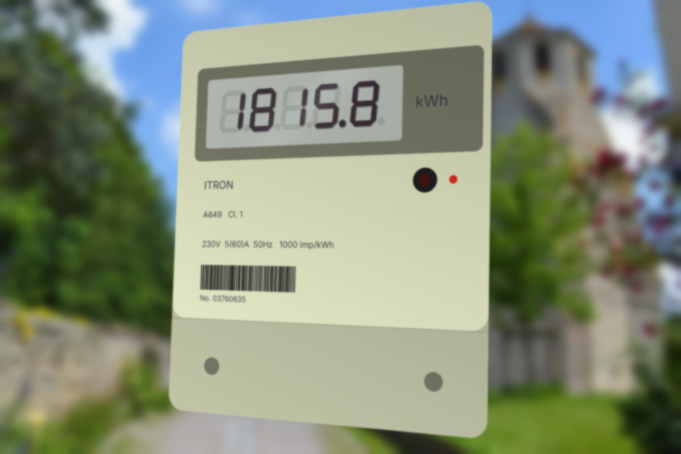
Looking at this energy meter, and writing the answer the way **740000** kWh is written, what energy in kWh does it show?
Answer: **1815.8** kWh
